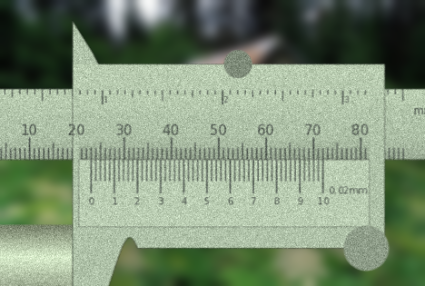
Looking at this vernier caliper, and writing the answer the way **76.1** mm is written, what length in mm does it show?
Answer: **23.0** mm
